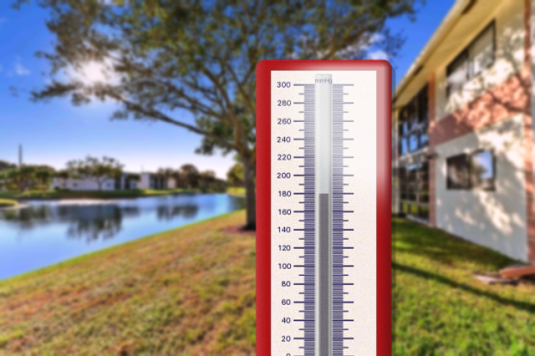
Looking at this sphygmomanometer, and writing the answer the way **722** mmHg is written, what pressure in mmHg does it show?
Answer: **180** mmHg
